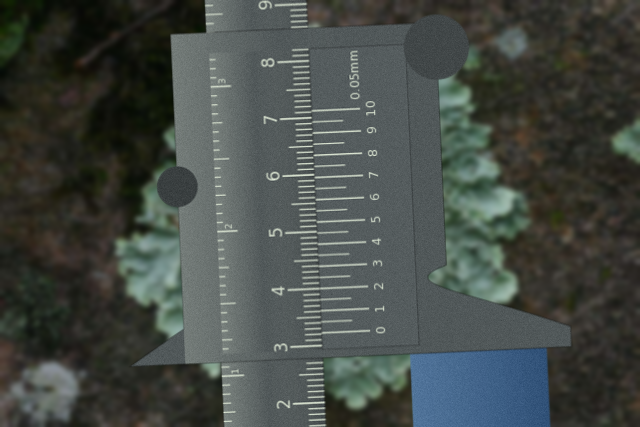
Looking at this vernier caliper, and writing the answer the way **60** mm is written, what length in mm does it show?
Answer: **32.2** mm
